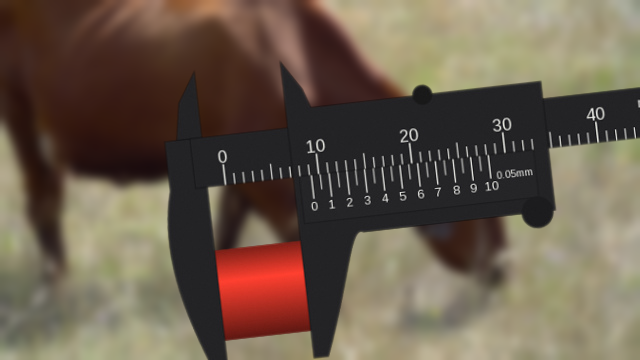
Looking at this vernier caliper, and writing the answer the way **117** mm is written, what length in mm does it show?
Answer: **9.2** mm
